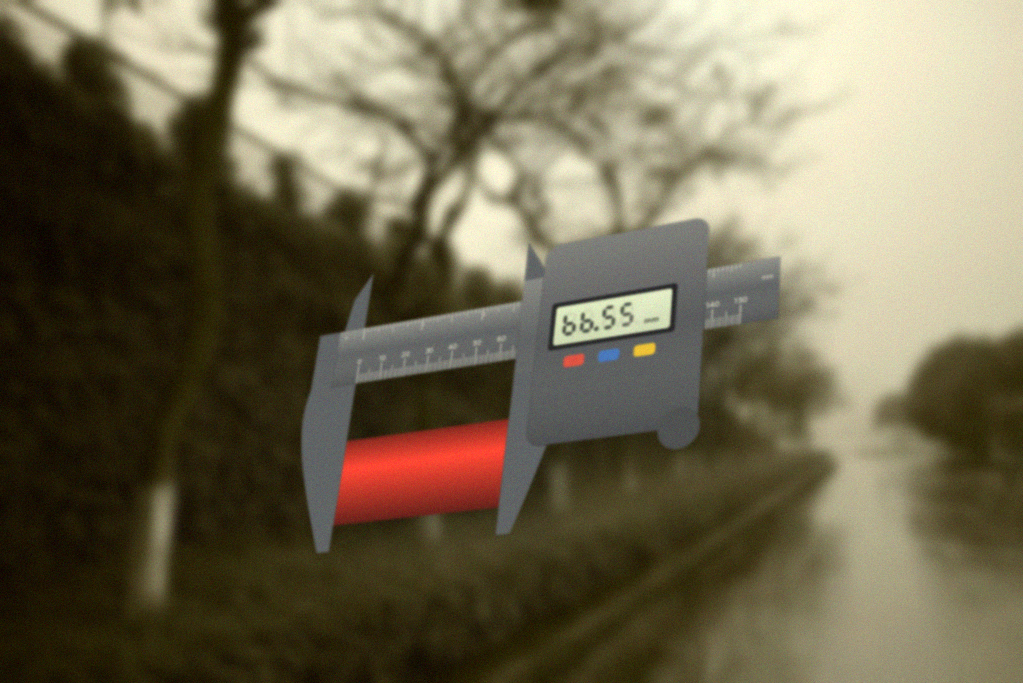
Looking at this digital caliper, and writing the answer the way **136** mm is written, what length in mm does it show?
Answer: **66.55** mm
